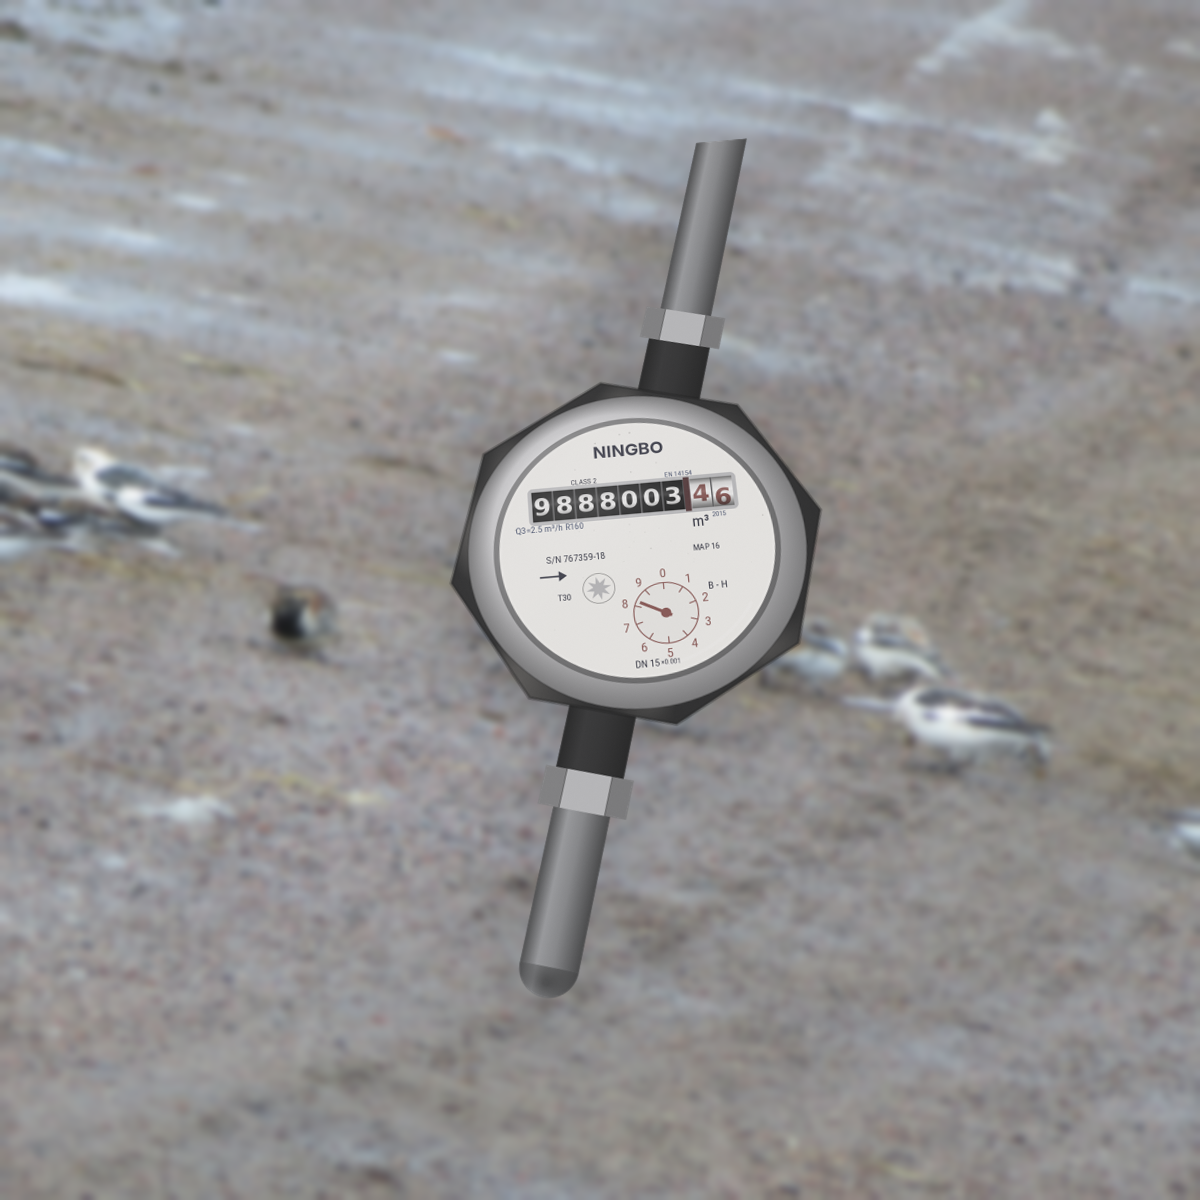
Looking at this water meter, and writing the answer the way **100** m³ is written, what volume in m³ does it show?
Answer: **9888003.458** m³
